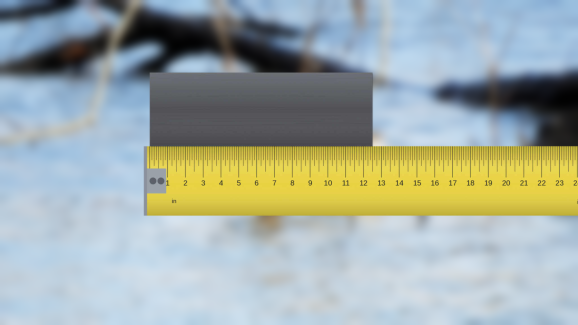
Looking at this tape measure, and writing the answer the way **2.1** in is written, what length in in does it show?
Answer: **12.5** in
